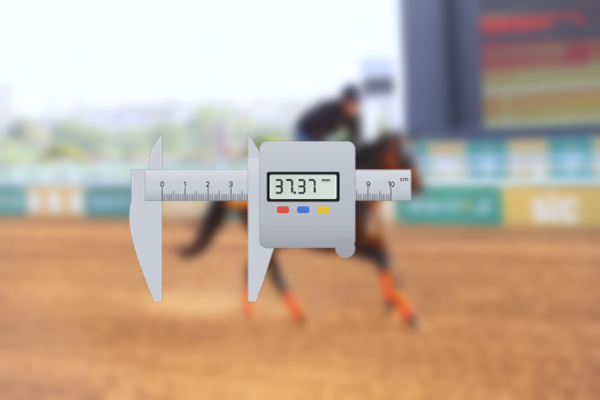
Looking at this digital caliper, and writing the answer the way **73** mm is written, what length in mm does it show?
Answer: **37.37** mm
